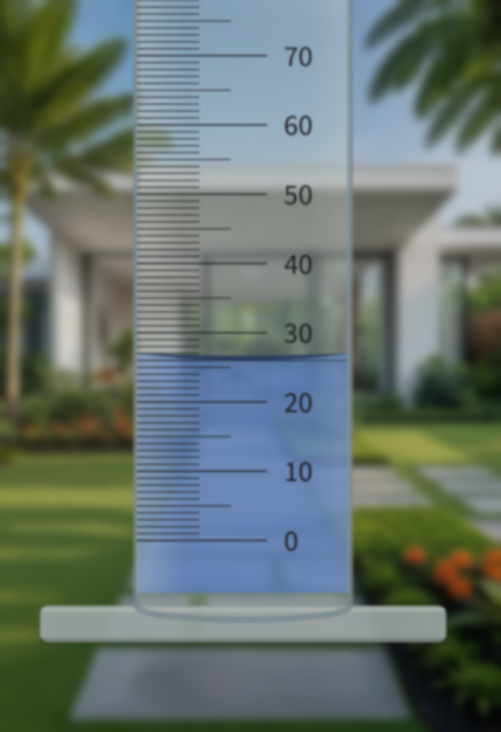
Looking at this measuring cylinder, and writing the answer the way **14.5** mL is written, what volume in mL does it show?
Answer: **26** mL
